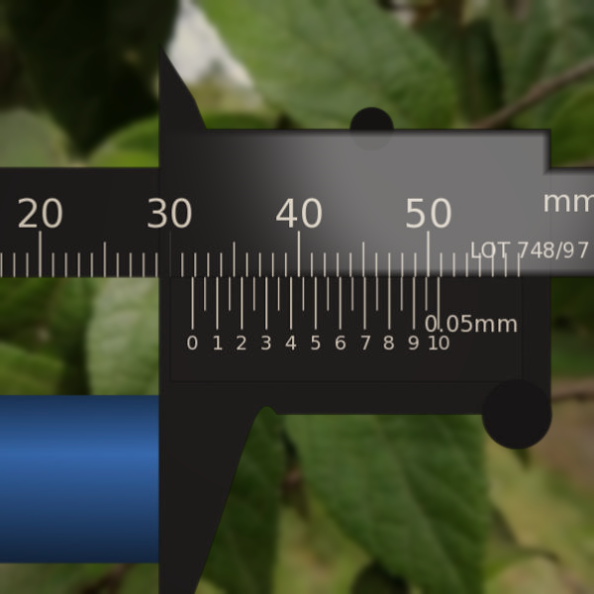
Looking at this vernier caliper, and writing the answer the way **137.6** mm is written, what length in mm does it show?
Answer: **31.8** mm
